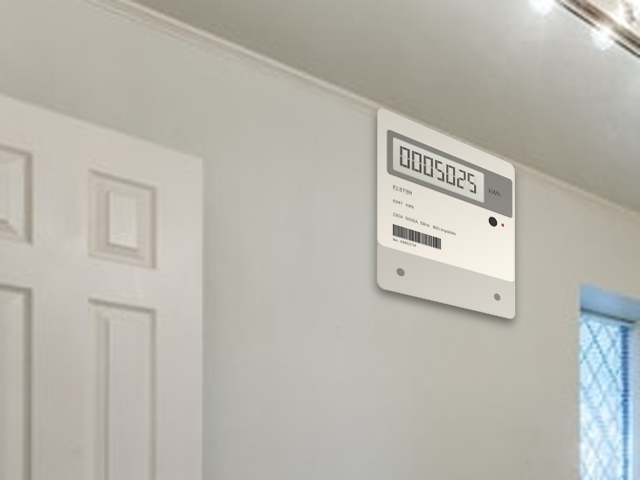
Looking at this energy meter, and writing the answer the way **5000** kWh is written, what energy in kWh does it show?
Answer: **5025** kWh
